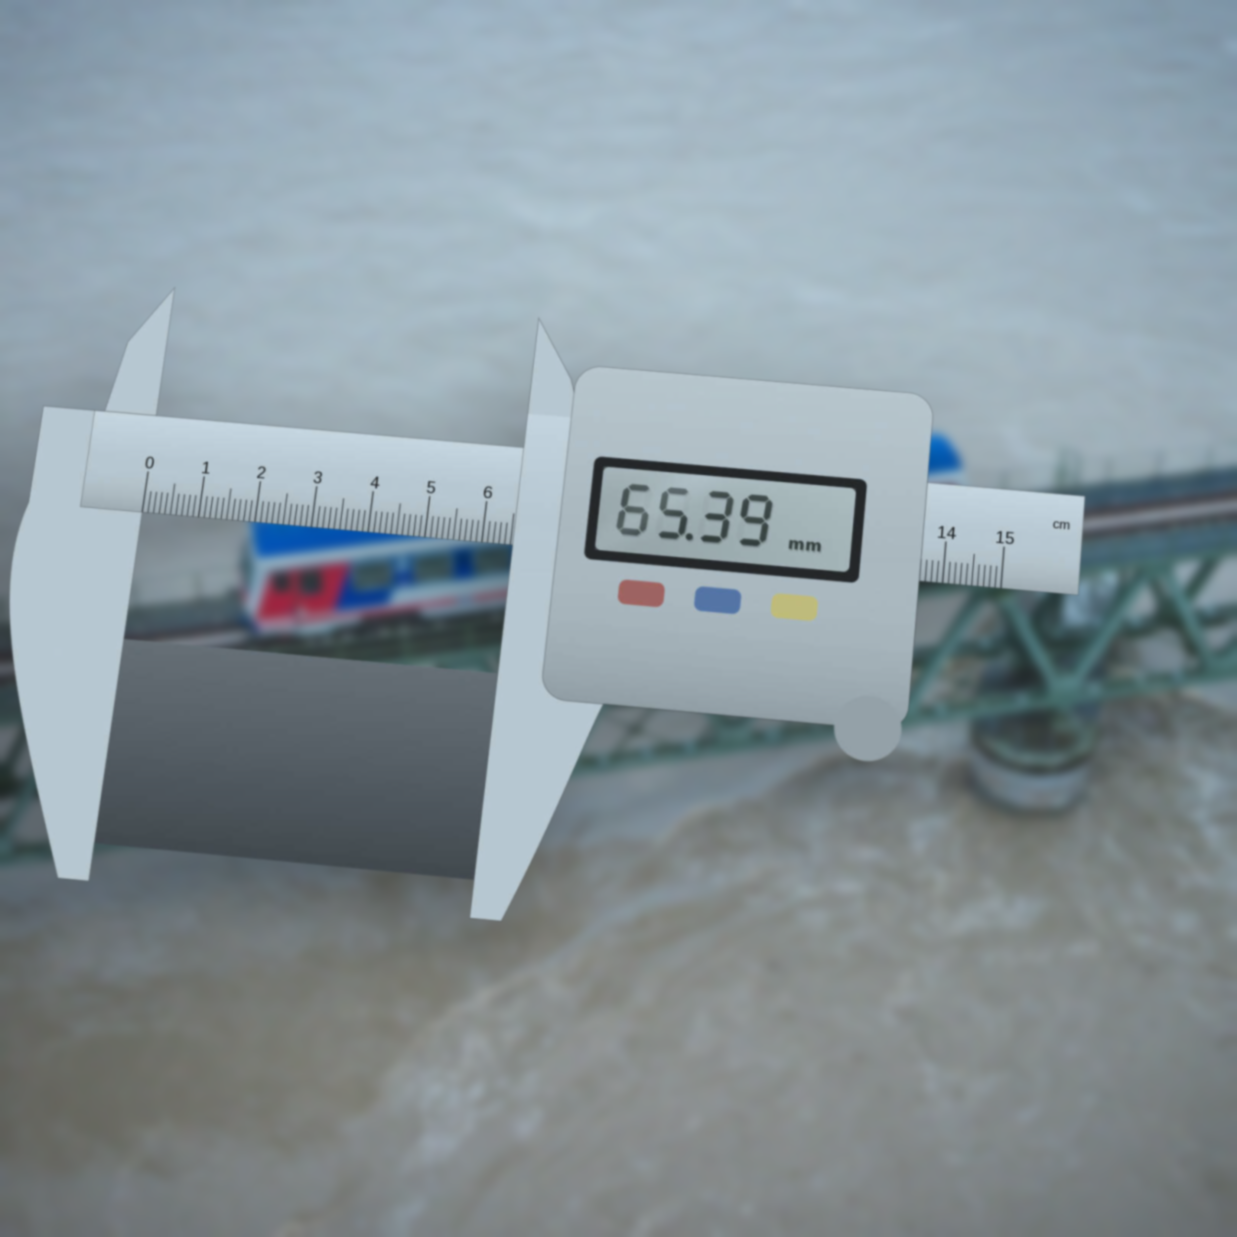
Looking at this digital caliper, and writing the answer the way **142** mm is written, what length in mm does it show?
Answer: **65.39** mm
